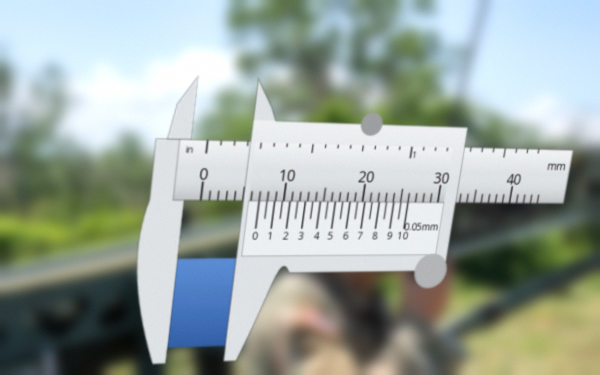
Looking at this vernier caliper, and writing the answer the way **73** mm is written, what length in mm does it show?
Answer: **7.0** mm
